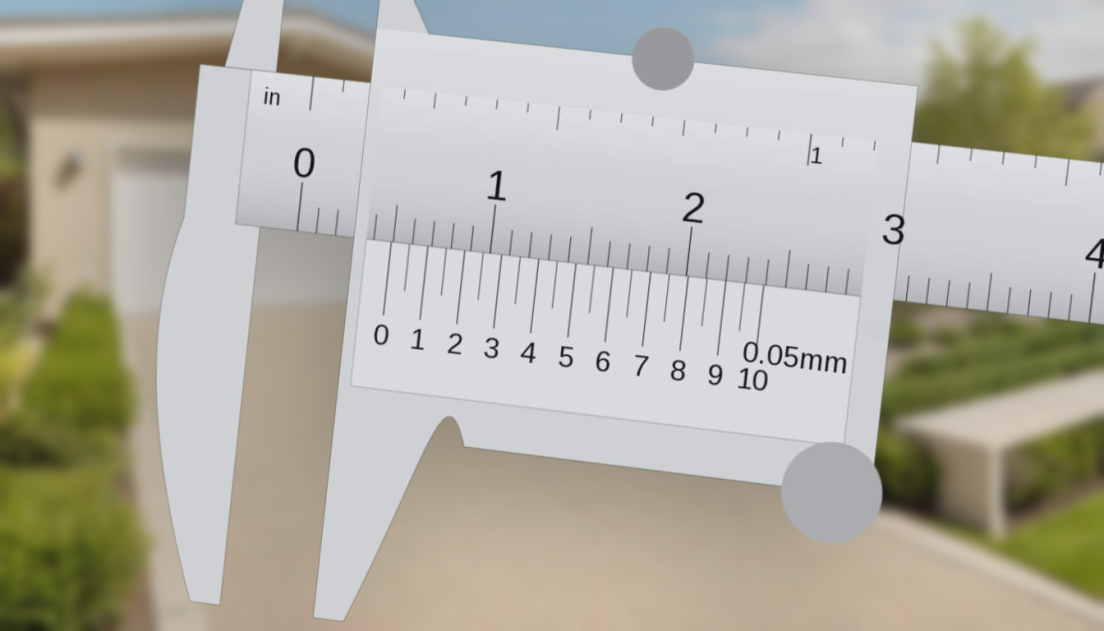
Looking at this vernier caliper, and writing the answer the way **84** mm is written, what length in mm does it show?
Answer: **4.9** mm
